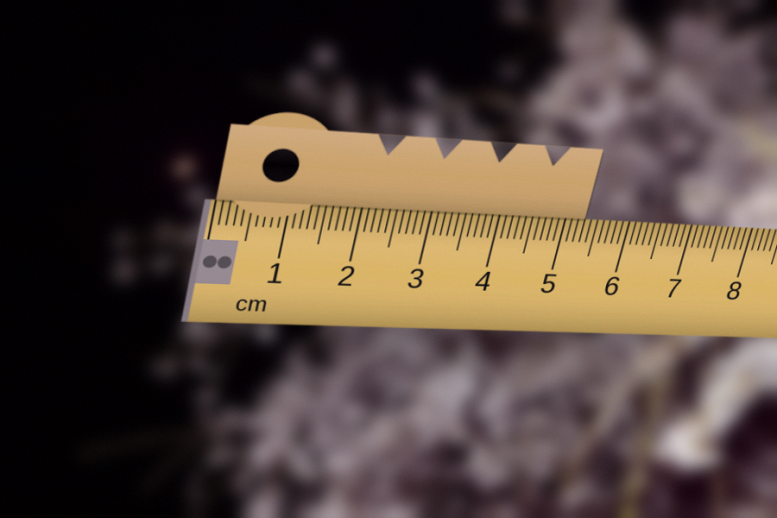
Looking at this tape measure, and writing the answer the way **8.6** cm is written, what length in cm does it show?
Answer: **5.3** cm
